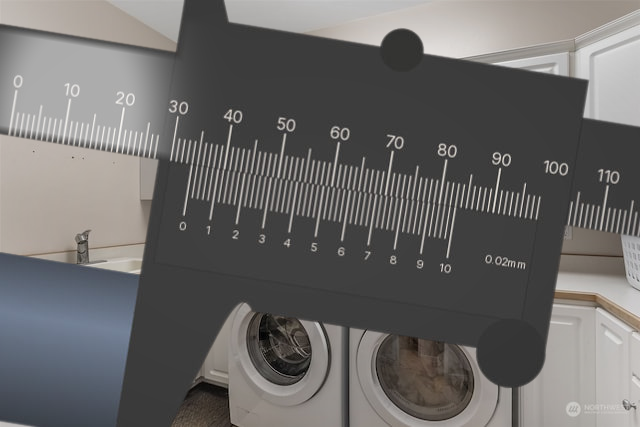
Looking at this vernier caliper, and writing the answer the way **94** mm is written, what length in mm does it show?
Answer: **34.0** mm
